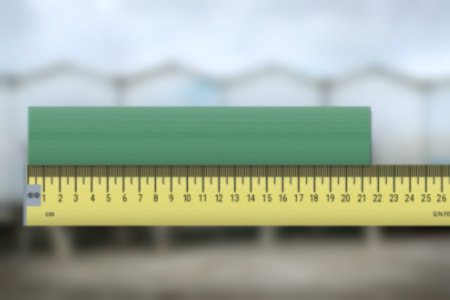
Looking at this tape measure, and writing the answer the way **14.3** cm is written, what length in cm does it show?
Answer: **21.5** cm
